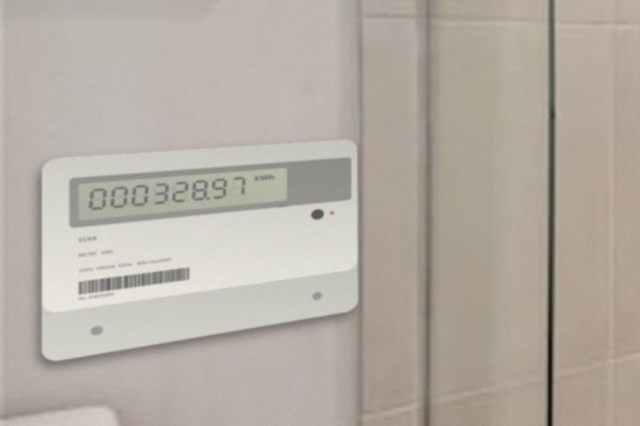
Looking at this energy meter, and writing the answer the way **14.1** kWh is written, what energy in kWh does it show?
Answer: **328.97** kWh
